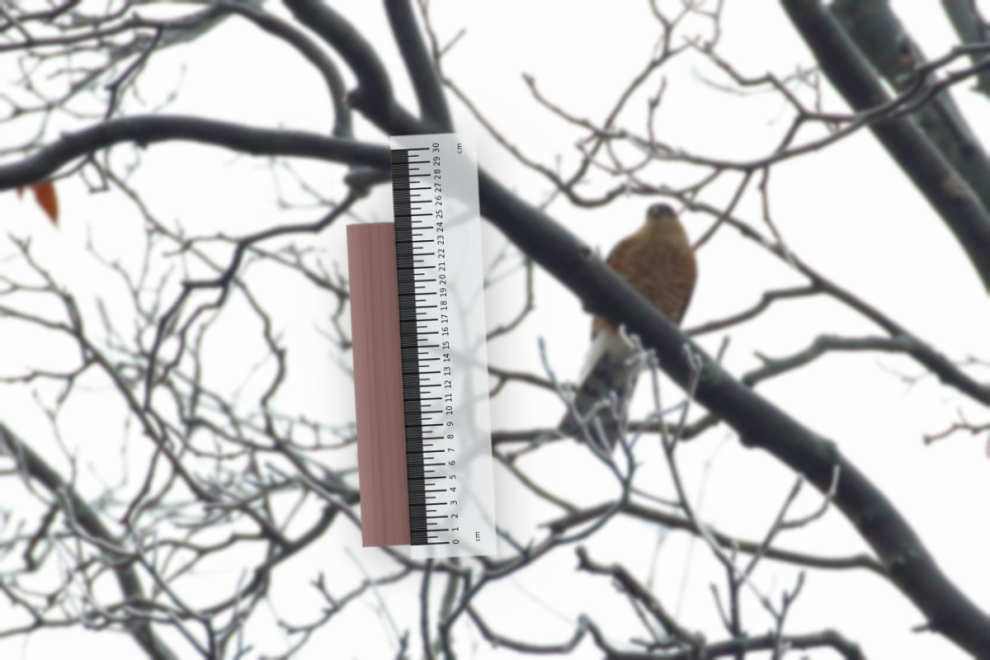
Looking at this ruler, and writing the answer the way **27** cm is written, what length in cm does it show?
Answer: **24.5** cm
